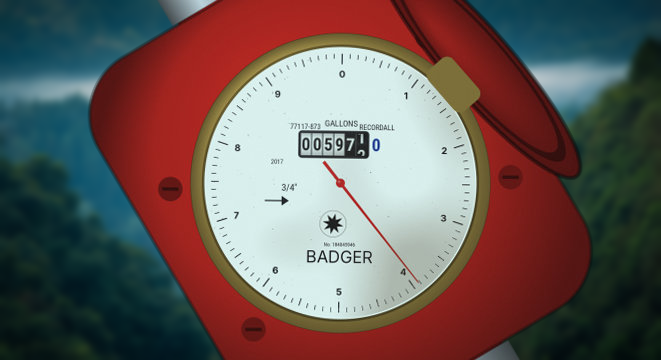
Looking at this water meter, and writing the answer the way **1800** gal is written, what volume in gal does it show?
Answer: **59713.9** gal
